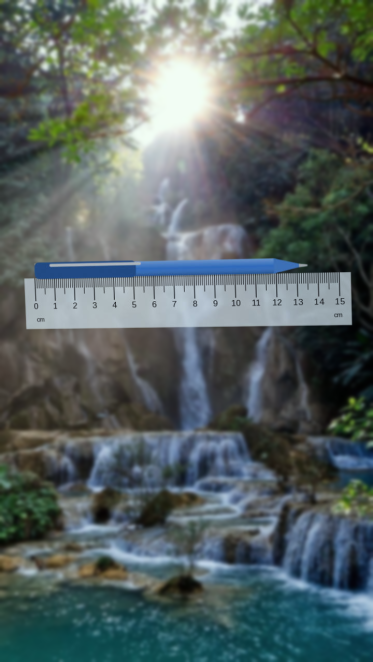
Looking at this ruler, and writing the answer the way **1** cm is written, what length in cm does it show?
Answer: **13.5** cm
